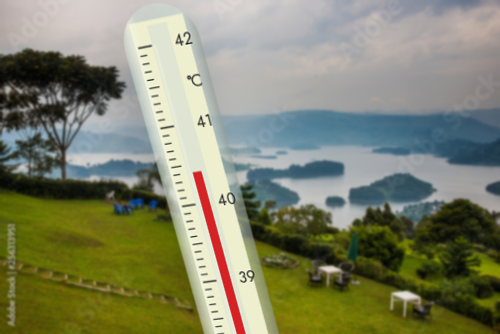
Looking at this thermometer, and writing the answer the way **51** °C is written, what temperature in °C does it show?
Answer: **40.4** °C
